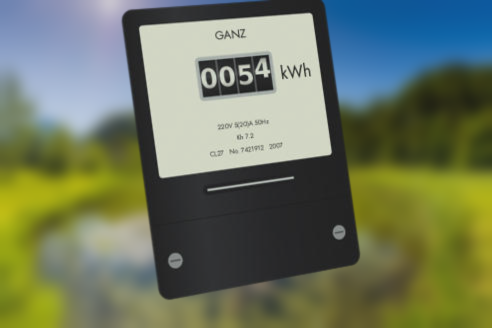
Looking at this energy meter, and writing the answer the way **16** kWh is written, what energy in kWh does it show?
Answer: **54** kWh
